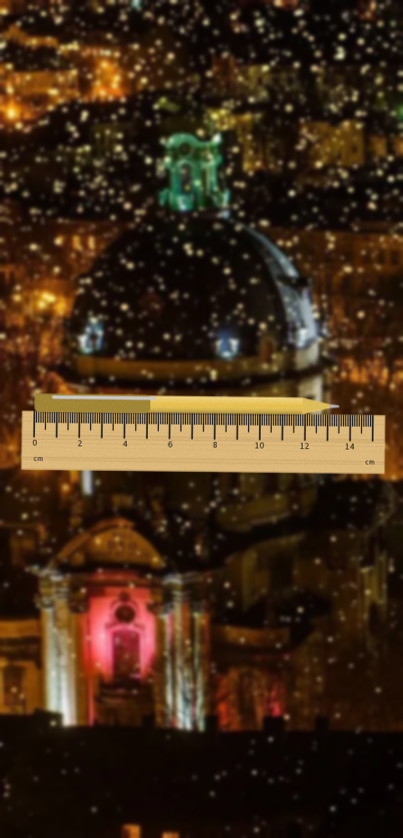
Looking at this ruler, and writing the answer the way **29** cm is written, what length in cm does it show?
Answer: **13.5** cm
